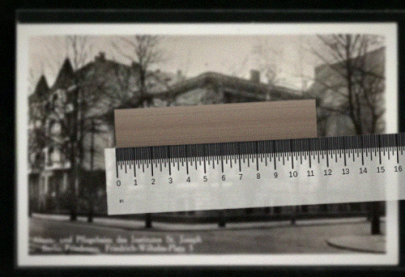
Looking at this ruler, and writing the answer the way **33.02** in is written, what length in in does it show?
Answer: **11.5** in
